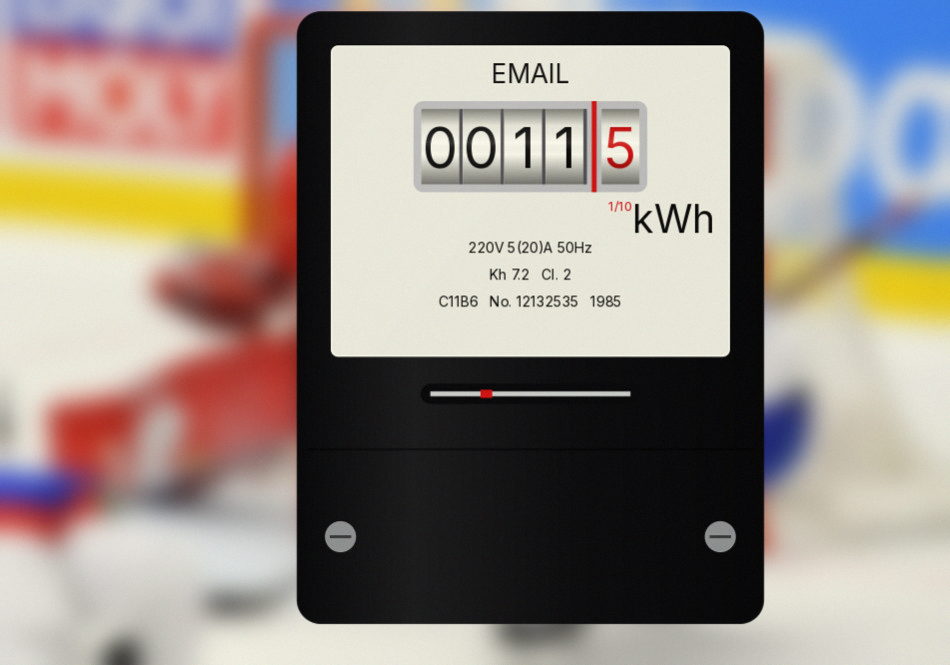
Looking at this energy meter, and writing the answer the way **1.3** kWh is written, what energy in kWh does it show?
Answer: **11.5** kWh
